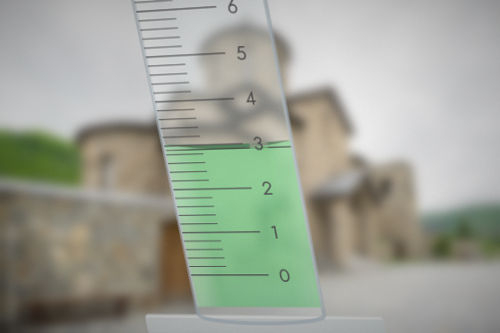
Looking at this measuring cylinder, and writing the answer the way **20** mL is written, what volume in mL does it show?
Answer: **2.9** mL
